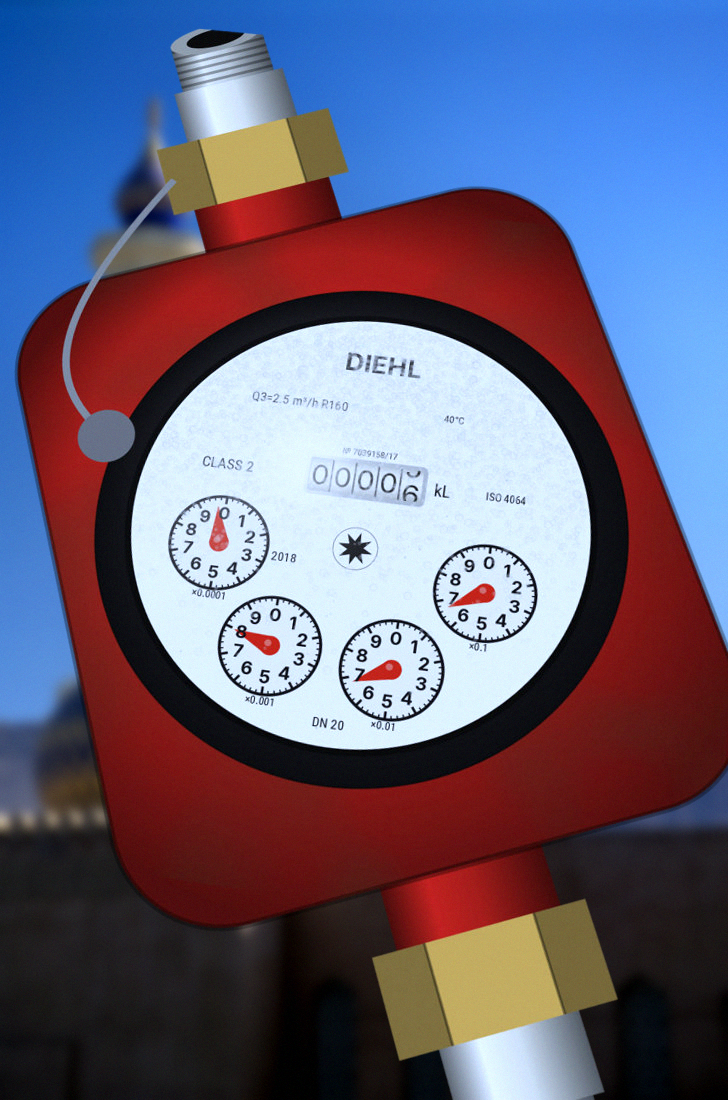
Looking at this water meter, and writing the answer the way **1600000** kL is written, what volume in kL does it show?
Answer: **5.6679** kL
